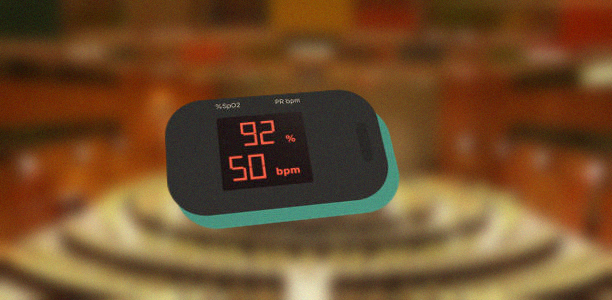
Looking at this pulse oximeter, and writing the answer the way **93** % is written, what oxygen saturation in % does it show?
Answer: **92** %
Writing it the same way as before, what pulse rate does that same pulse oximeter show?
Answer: **50** bpm
